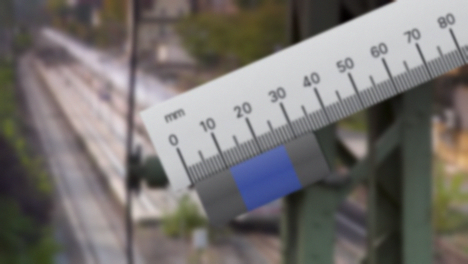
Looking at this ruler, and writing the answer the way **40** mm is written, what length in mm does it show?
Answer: **35** mm
